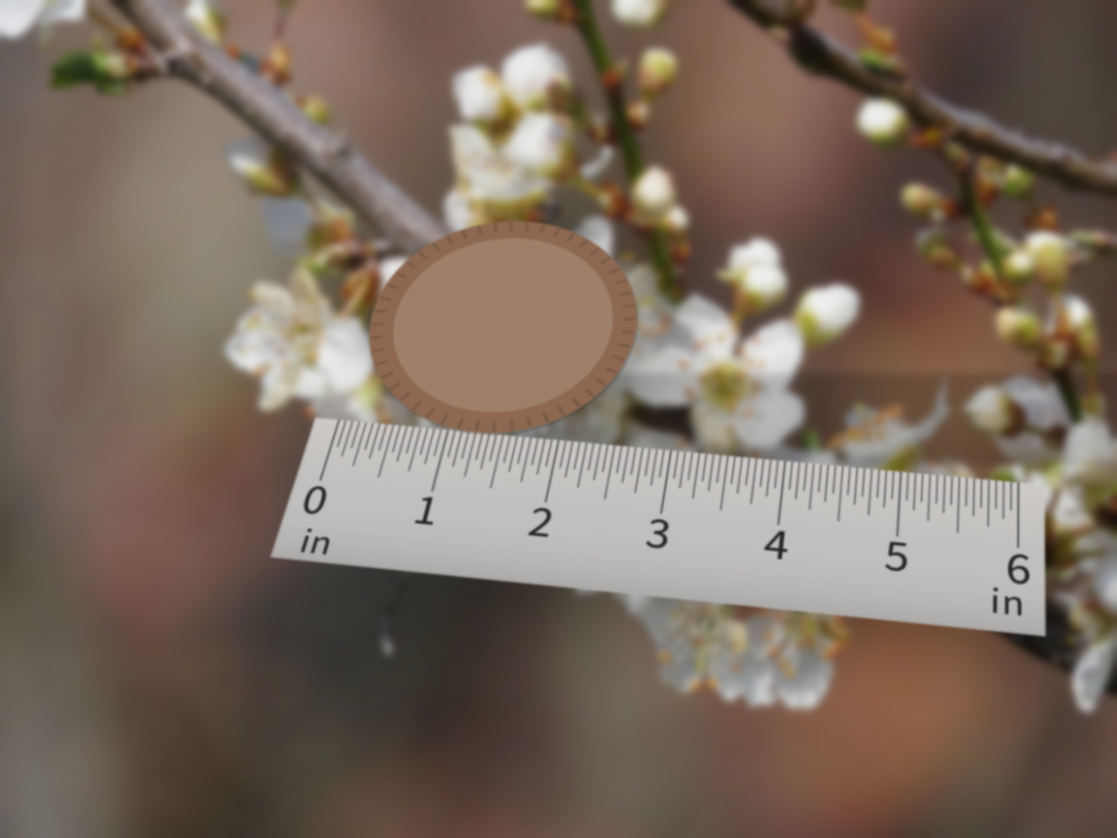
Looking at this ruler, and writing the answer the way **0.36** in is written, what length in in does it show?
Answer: **2.5** in
